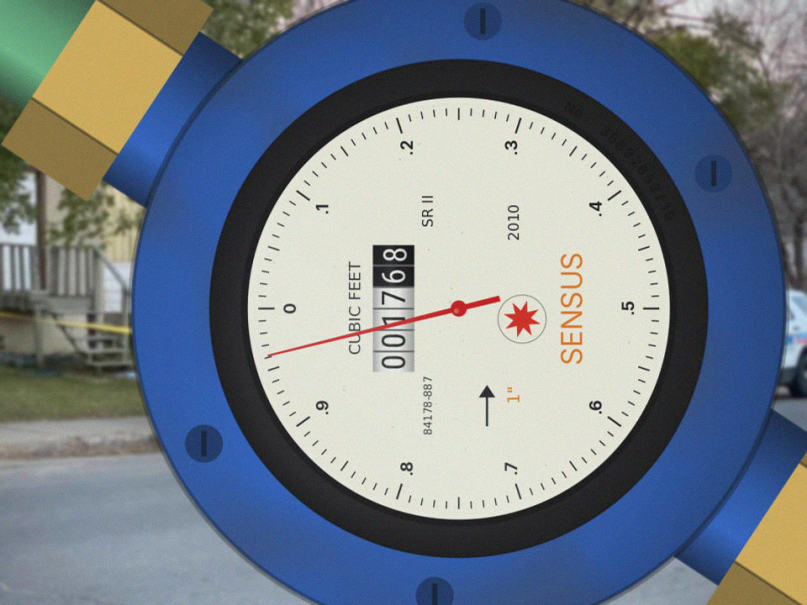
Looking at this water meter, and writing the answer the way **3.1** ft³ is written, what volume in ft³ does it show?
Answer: **1767.96** ft³
